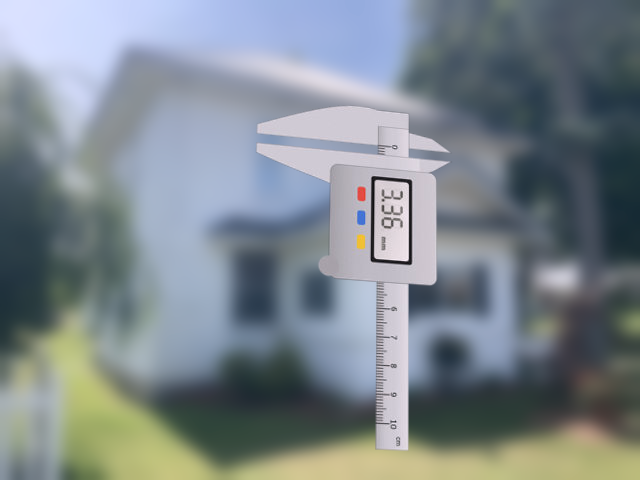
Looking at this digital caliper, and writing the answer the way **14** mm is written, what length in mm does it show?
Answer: **3.36** mm
